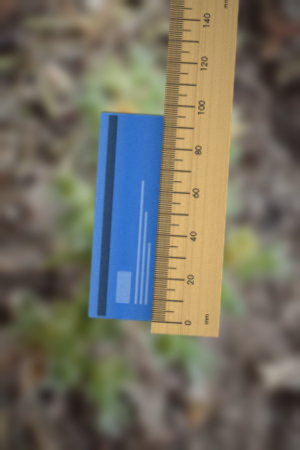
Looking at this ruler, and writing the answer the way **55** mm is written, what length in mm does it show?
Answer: **95** mm
